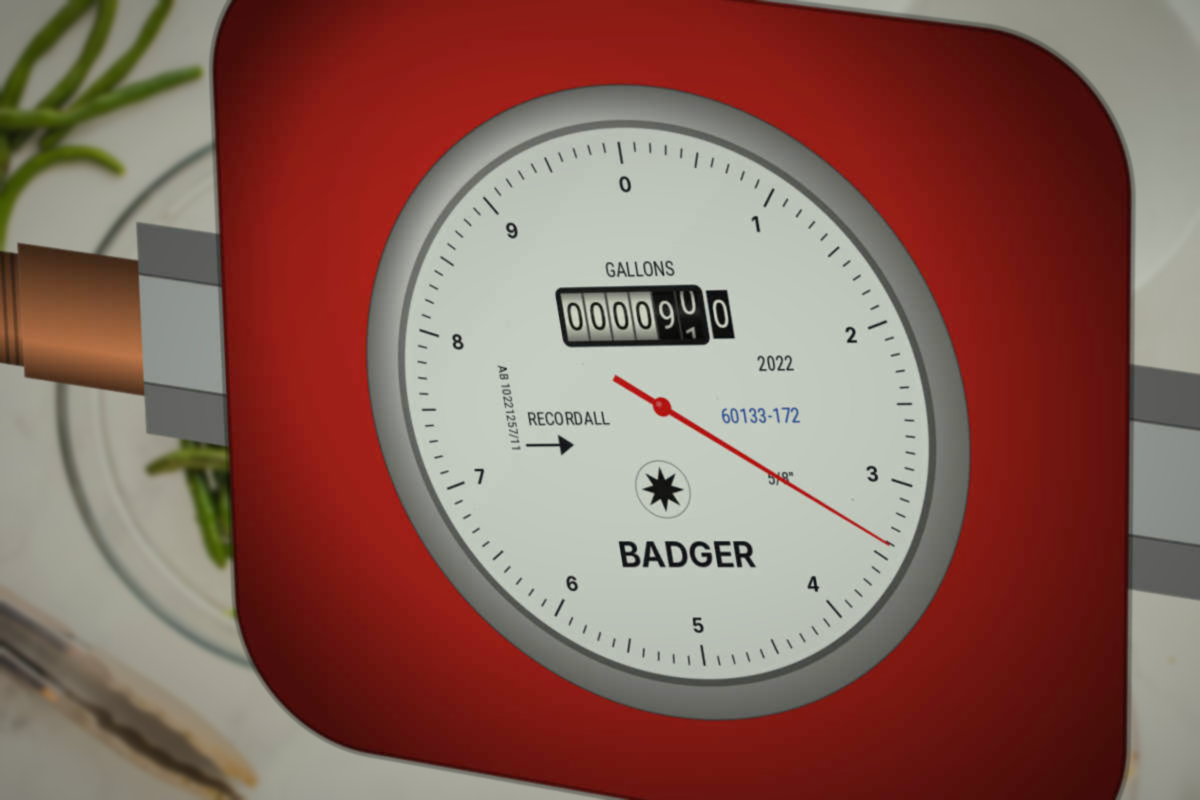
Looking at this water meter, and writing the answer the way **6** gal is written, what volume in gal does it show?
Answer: **903.4** gal
